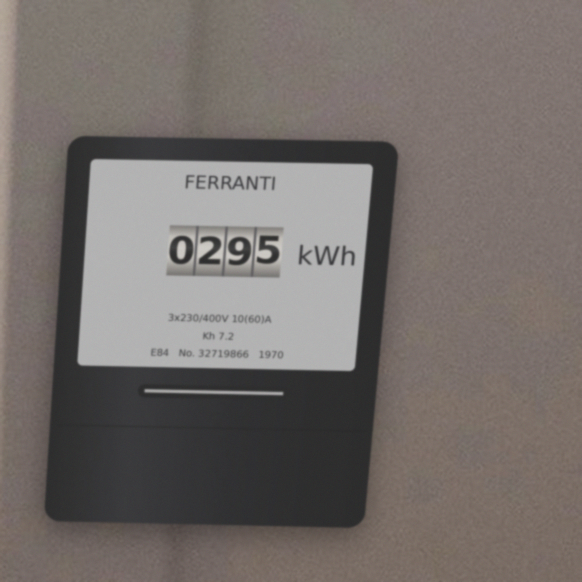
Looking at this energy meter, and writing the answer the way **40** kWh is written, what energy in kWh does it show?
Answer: **295** kWh
